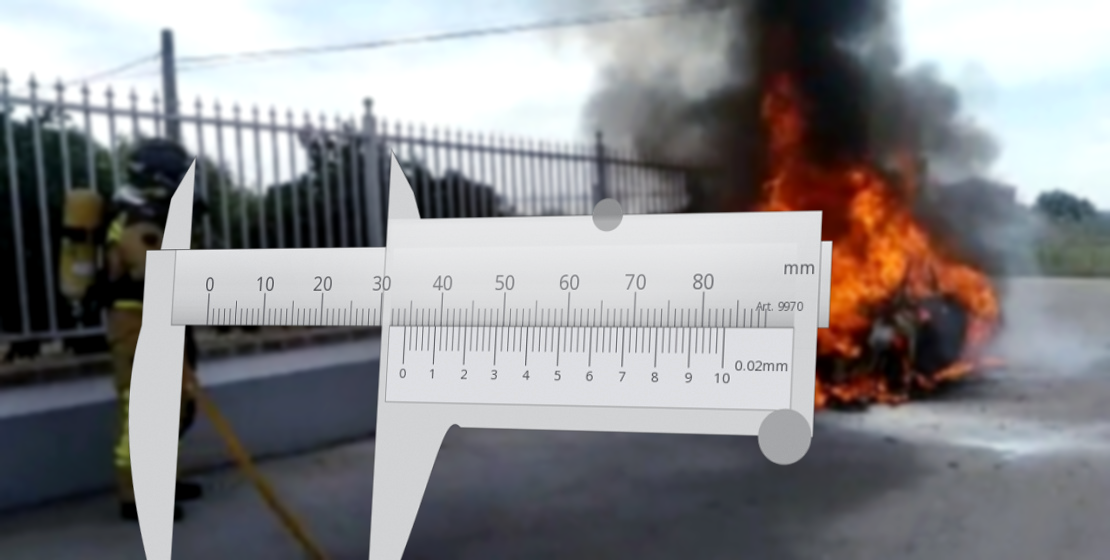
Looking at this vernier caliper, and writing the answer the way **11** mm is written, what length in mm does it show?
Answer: **34.2** mm
